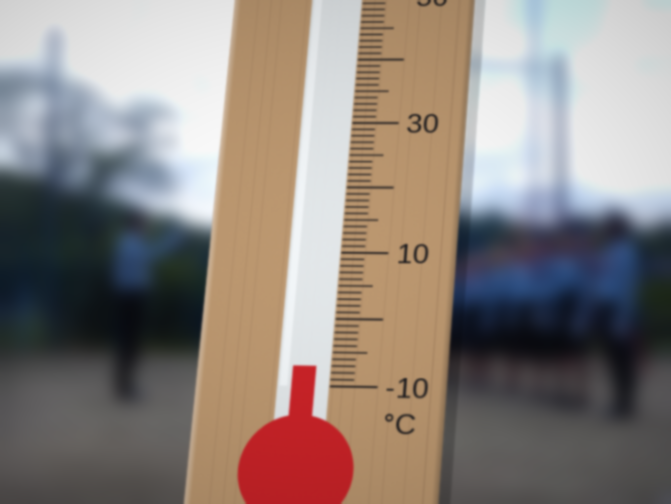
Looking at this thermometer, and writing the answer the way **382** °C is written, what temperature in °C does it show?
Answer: **-7** °C
